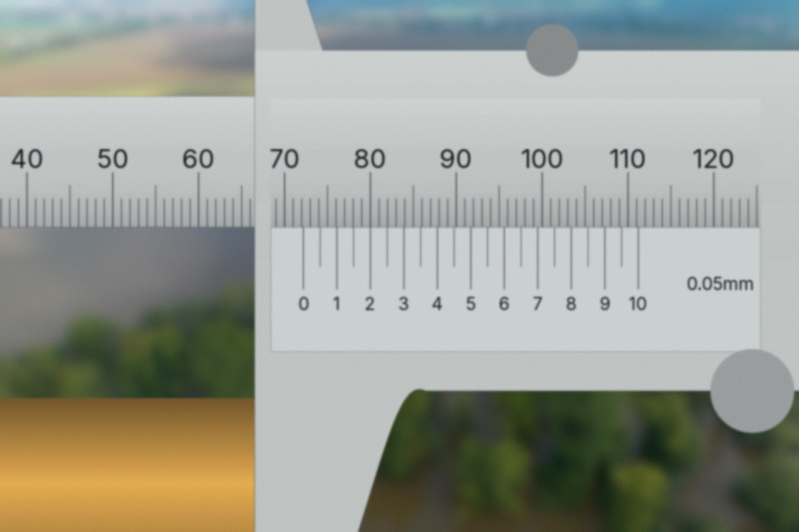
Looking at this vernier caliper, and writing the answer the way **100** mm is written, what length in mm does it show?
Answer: **72.2** mm
